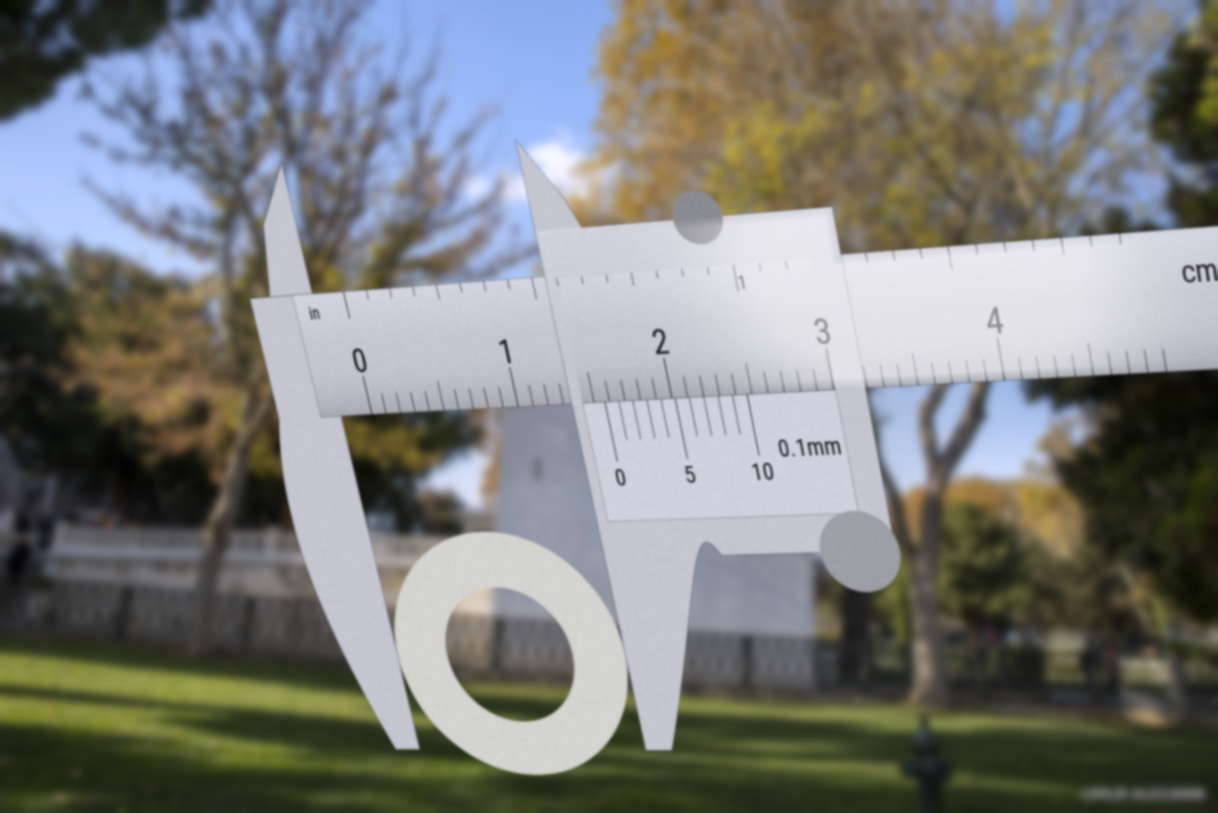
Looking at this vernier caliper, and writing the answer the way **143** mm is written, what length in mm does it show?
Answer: **15.7** mm
